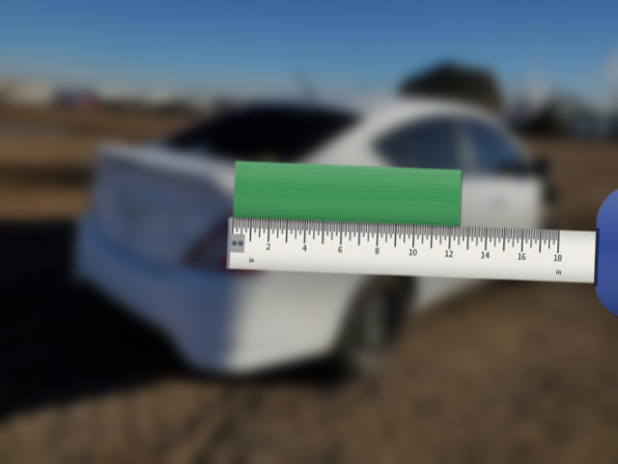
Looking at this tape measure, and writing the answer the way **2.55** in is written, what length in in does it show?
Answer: **12.5** in
